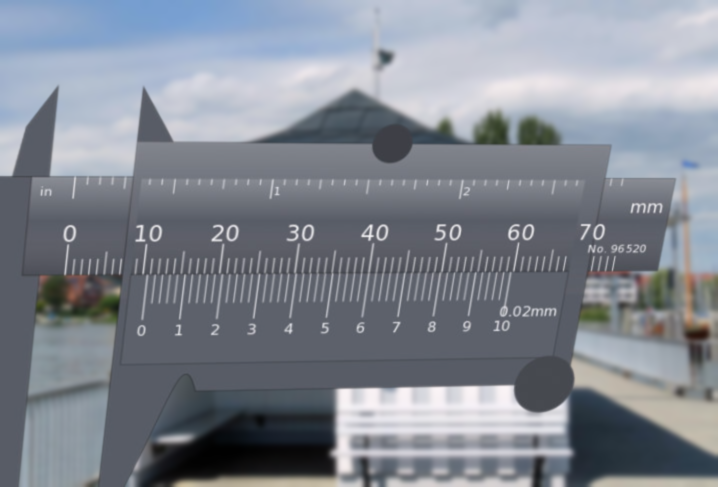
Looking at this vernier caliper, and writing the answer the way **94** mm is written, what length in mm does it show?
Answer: **10.6** mm
